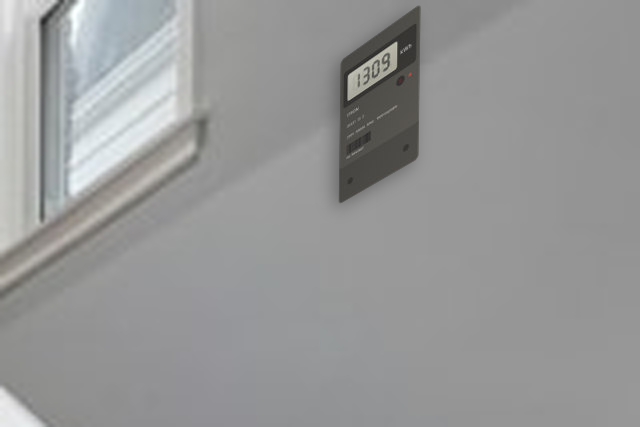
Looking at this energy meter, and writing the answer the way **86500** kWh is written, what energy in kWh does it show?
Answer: **1309** kWh
